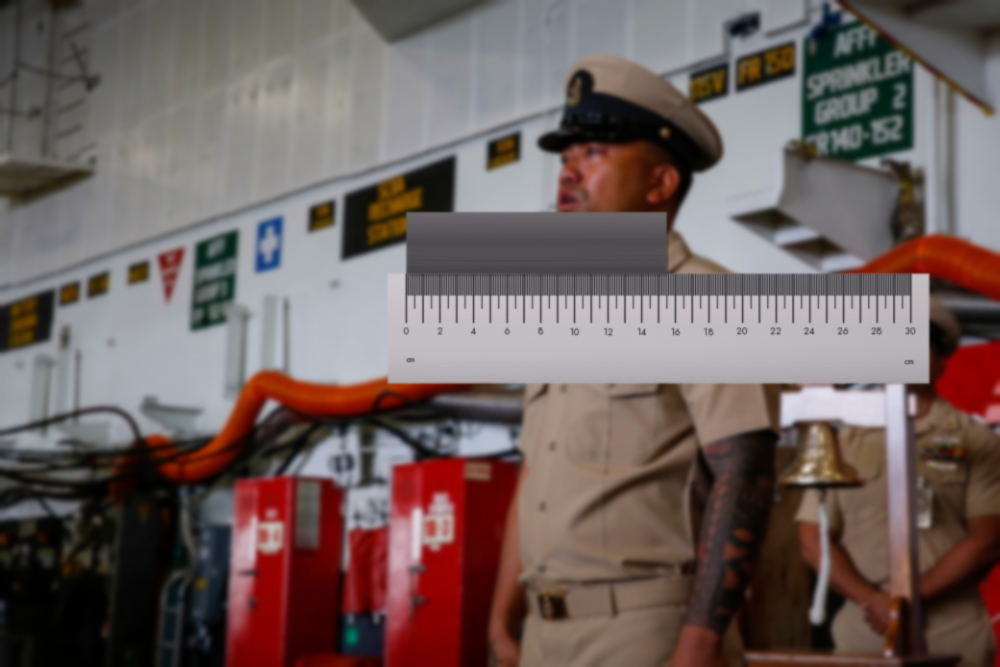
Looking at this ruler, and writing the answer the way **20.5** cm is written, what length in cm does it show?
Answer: **15.5** cm
